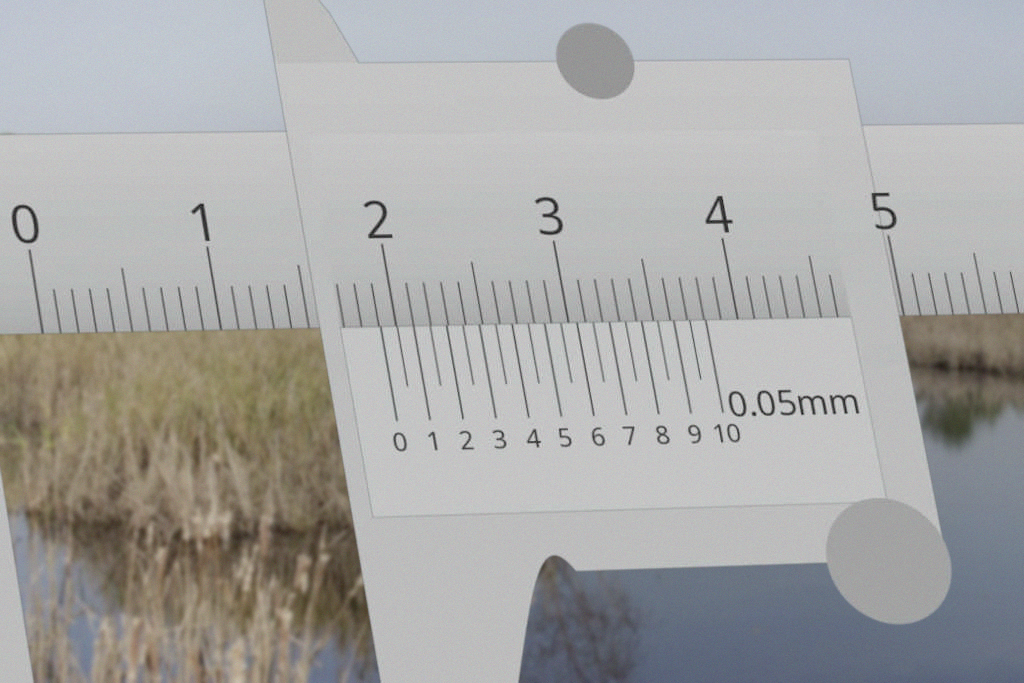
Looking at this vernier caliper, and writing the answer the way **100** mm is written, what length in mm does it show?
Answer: **19.1** mm
